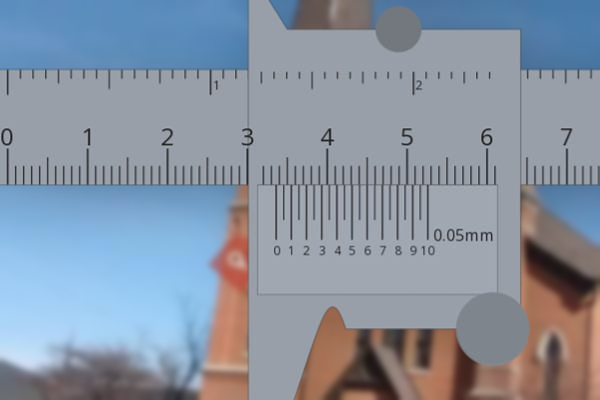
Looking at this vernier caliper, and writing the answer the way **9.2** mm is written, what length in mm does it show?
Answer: **33.6** mm
